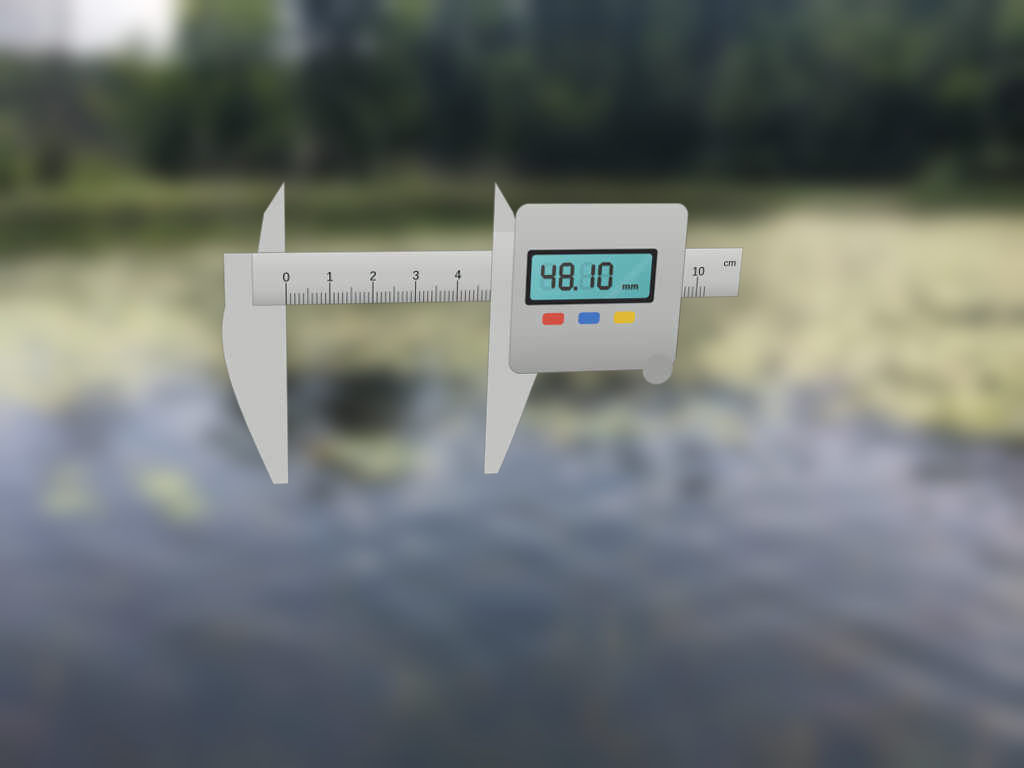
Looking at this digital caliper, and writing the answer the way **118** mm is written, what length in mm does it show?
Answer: **48.10** mm
